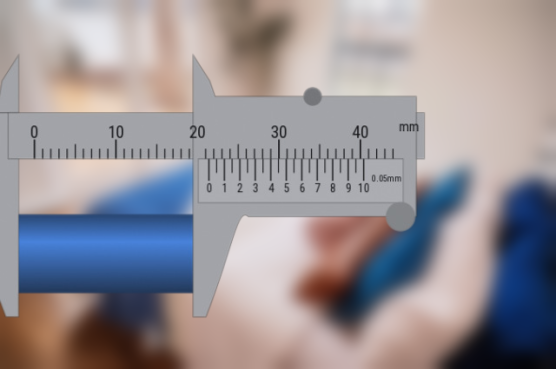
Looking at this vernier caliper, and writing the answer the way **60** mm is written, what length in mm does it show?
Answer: **21.4** mm
